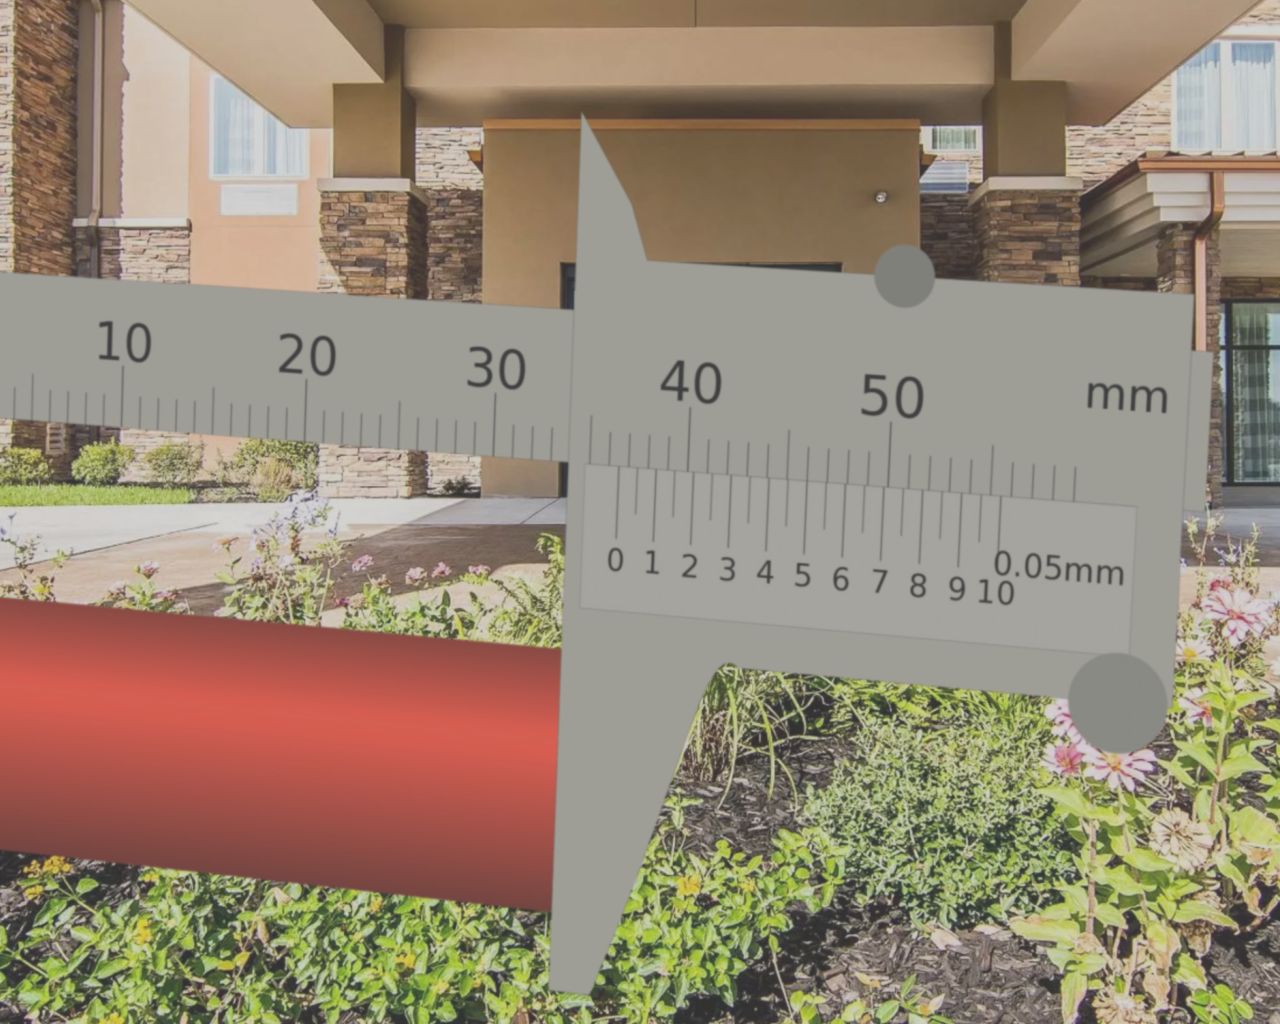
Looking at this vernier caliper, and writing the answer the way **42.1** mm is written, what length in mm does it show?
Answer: **36.5** mm
